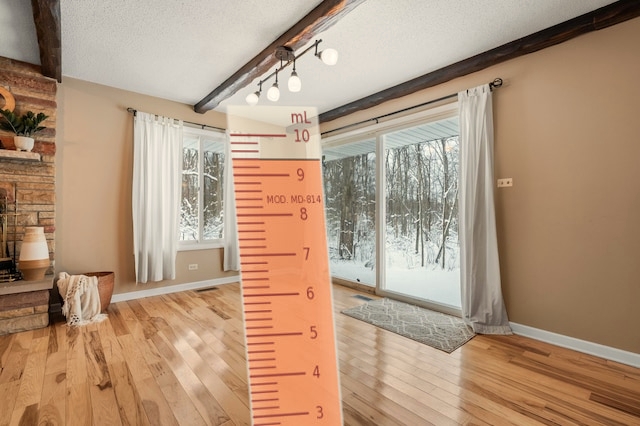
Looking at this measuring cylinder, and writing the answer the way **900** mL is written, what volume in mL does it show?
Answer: **9.4** mL
